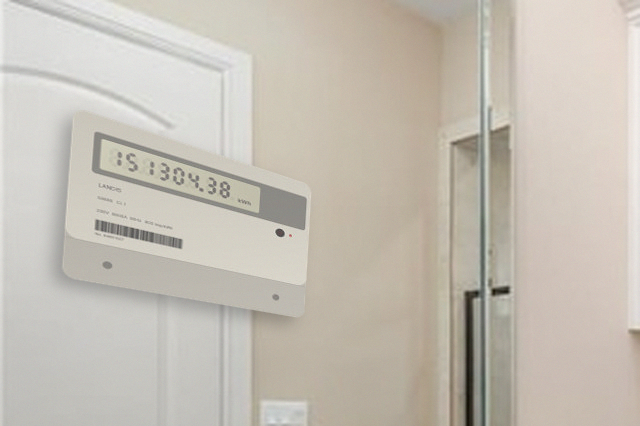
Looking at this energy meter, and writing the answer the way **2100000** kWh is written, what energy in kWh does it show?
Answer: **151304.38** kWh
